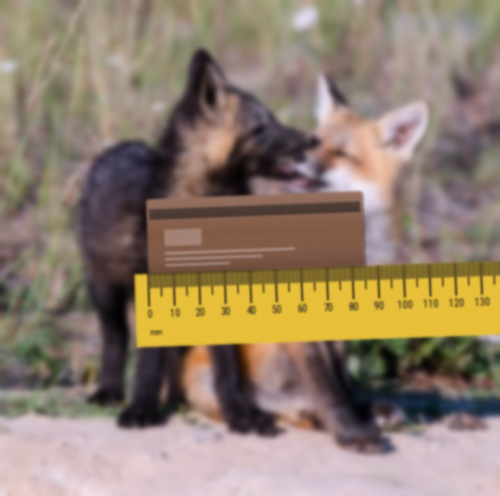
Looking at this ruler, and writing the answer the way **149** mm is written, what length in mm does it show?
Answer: **85** mm
